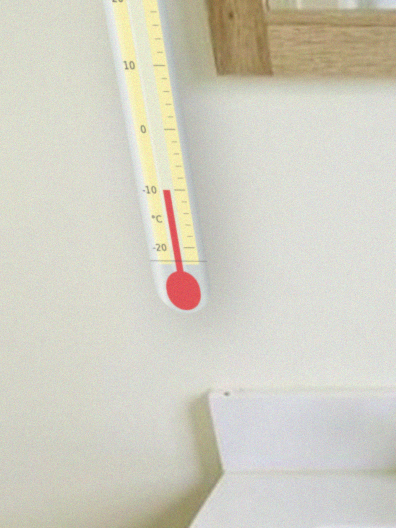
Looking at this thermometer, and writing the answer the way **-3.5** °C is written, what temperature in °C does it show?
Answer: **-10** °C
